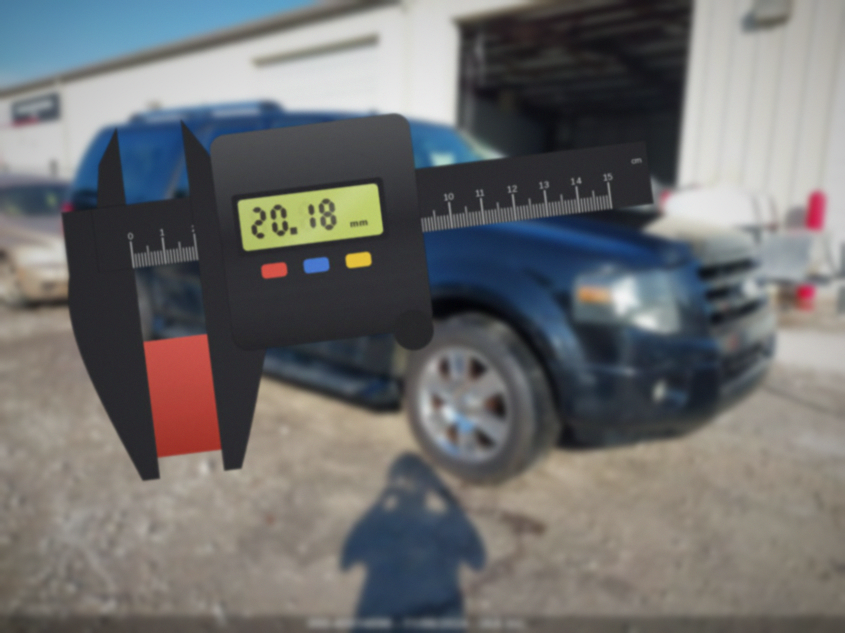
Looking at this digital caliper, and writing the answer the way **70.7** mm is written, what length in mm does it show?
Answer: **20.18** mm
